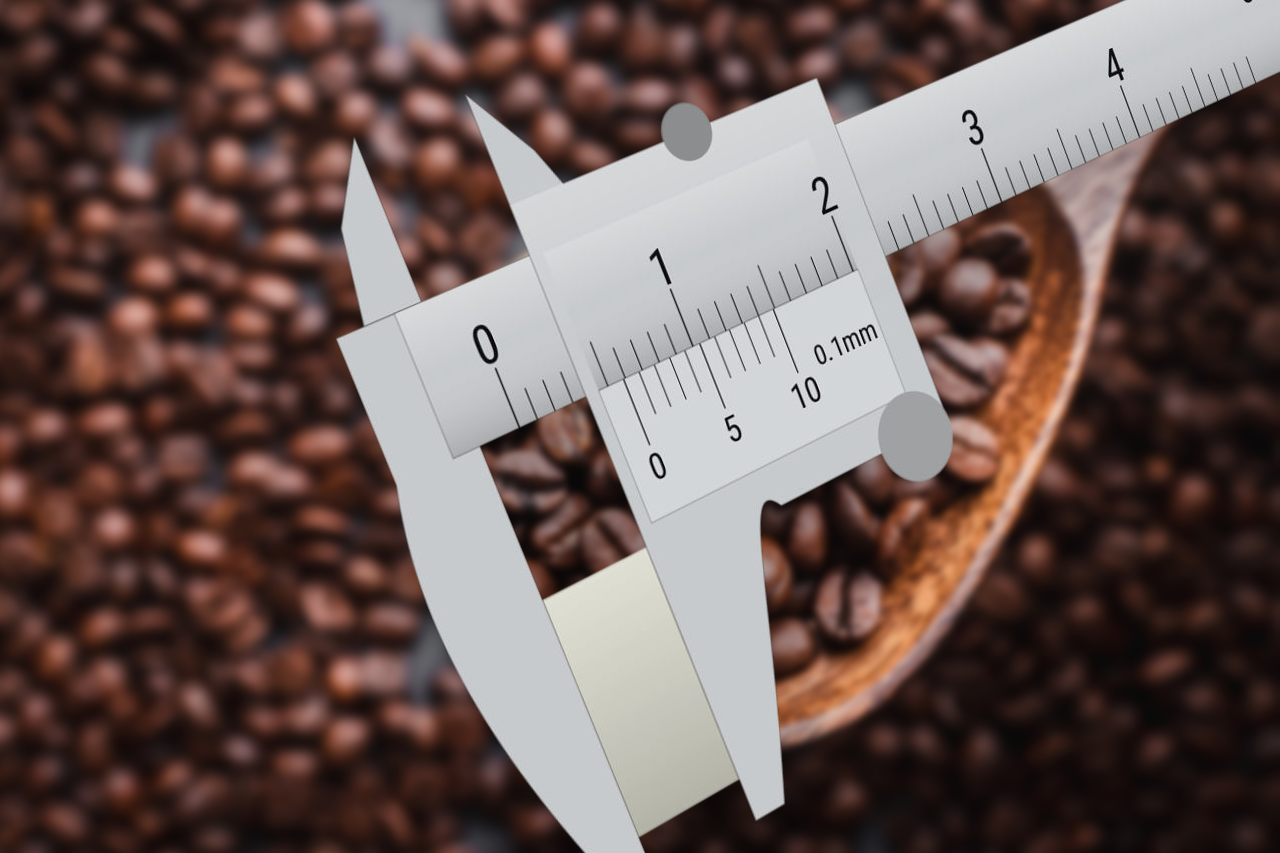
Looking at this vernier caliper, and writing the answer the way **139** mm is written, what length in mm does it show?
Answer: **5.9** mm
